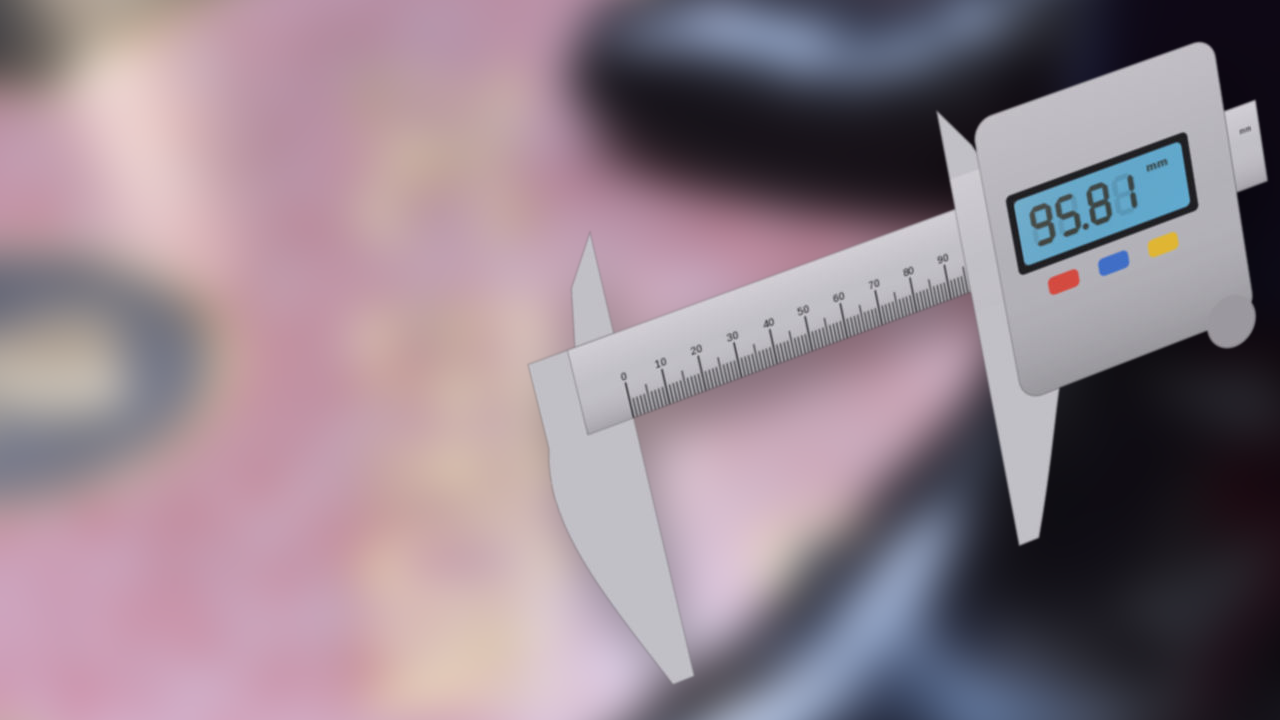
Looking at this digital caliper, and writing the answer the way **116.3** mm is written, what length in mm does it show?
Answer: **95.81** mm
